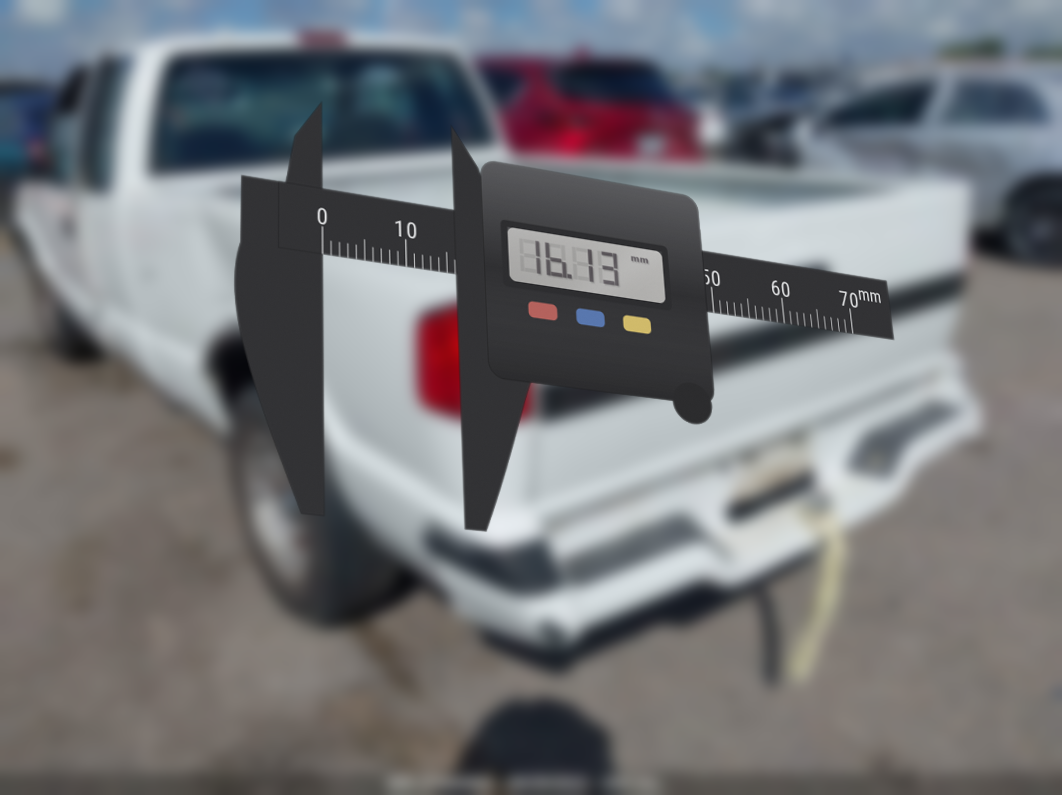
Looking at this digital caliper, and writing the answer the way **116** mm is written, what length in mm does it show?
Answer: **16.13** mm
